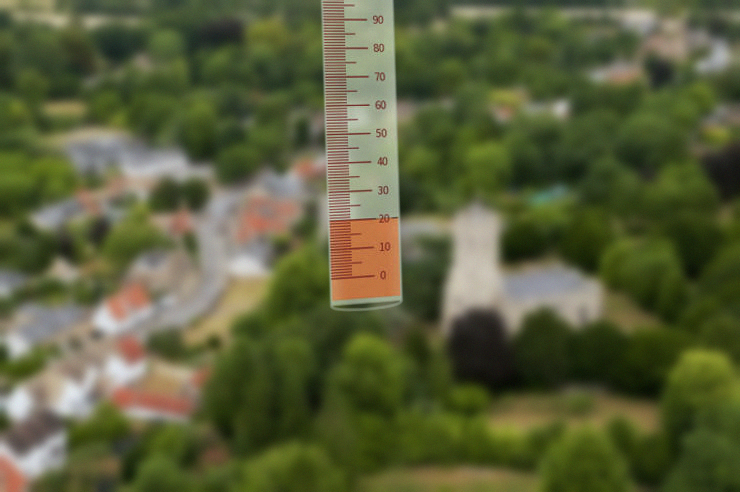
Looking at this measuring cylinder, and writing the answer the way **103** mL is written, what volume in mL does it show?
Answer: **20** mL
